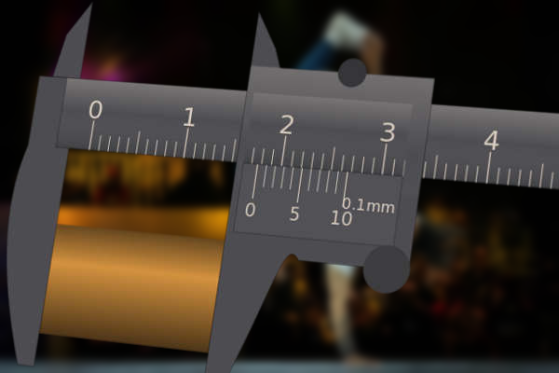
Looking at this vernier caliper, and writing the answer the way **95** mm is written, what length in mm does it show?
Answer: **17.6** mm
